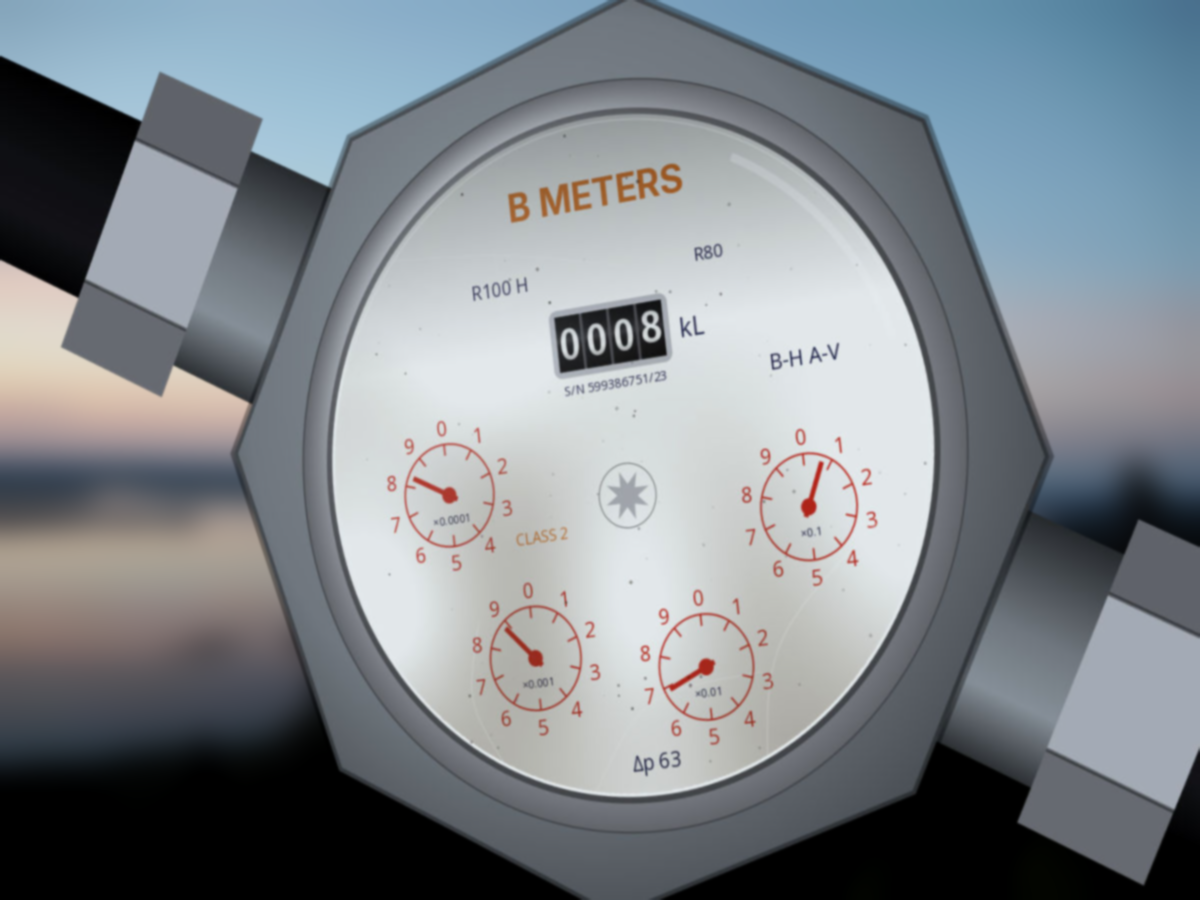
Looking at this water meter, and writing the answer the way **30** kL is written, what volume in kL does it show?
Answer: **8.0688** kL
